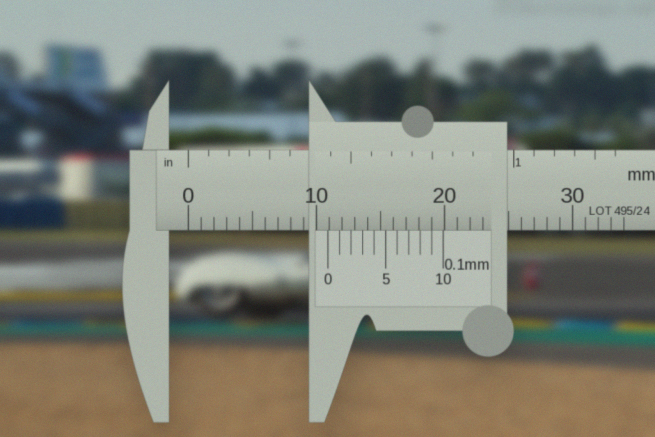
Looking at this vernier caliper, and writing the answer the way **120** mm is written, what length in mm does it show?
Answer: **10.9** mm
